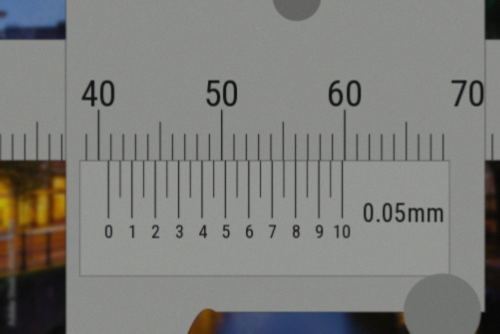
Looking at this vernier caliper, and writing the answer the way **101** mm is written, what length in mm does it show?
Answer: **40.8** mm
